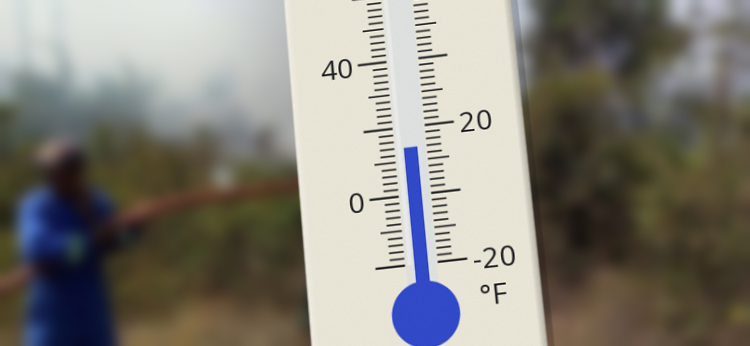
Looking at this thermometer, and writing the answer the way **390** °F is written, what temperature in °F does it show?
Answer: **14** °F
